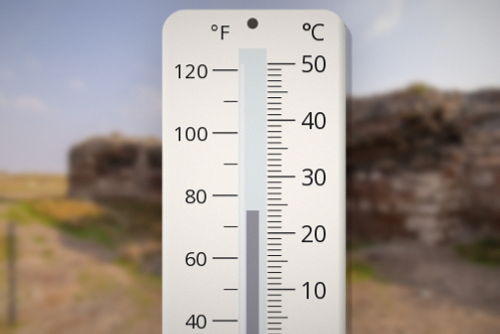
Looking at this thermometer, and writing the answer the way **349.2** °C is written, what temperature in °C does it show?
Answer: **24** °C
